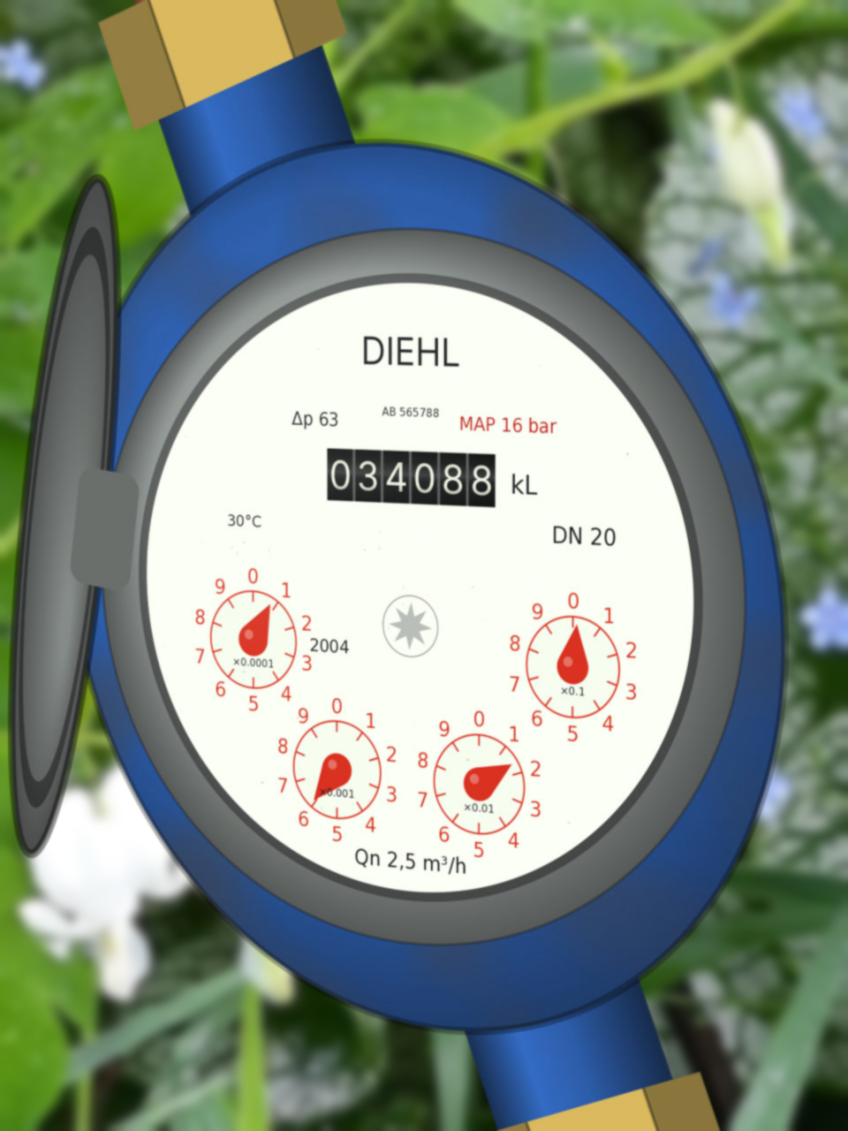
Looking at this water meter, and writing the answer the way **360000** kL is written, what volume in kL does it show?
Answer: **34088.0160** kL
